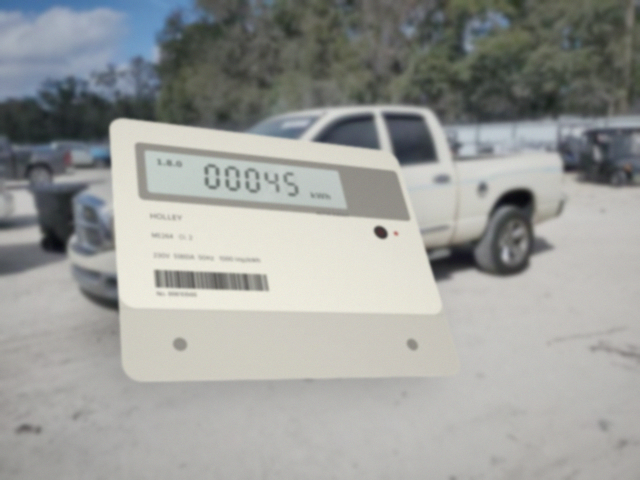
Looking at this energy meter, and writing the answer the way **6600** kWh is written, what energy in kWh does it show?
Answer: **45** kWh
